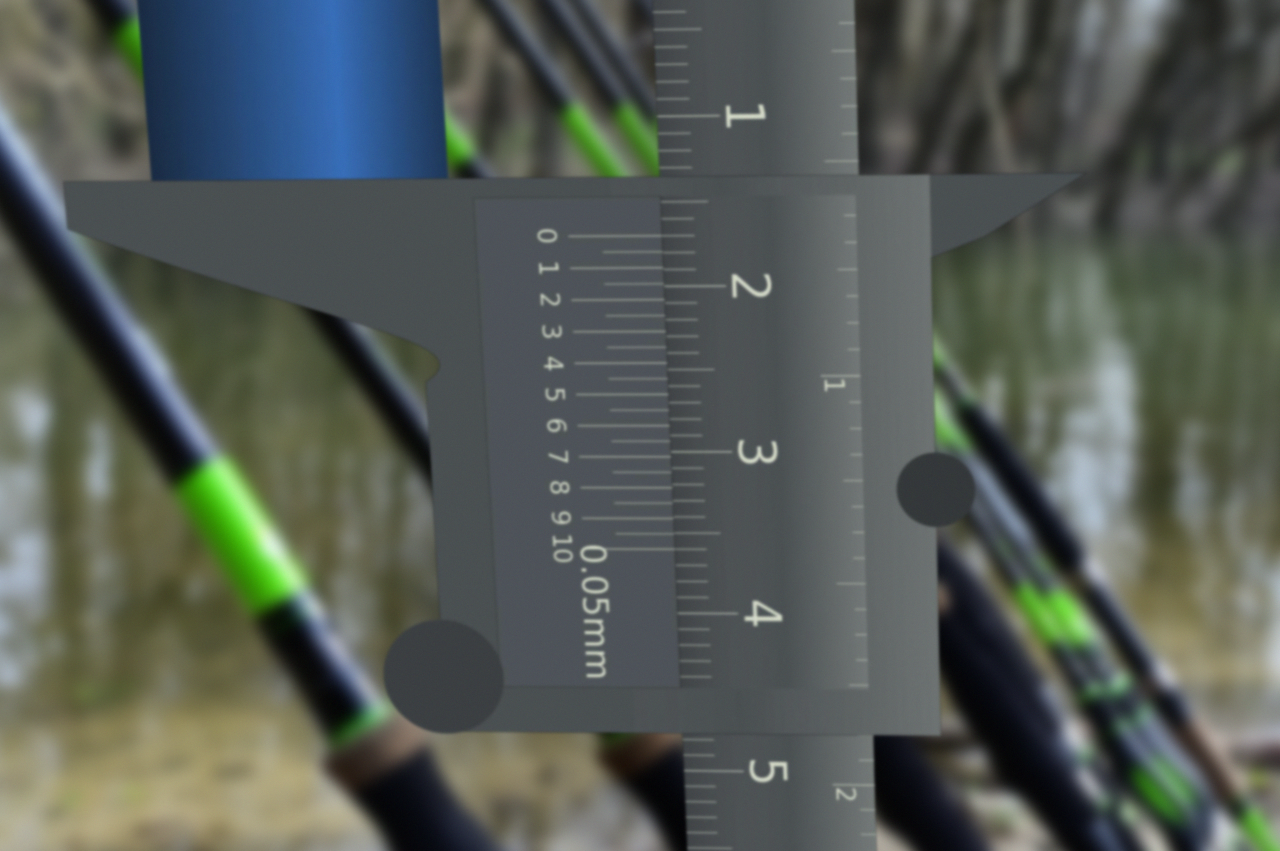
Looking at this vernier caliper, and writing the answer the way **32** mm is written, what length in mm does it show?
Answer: **17.0** mm
